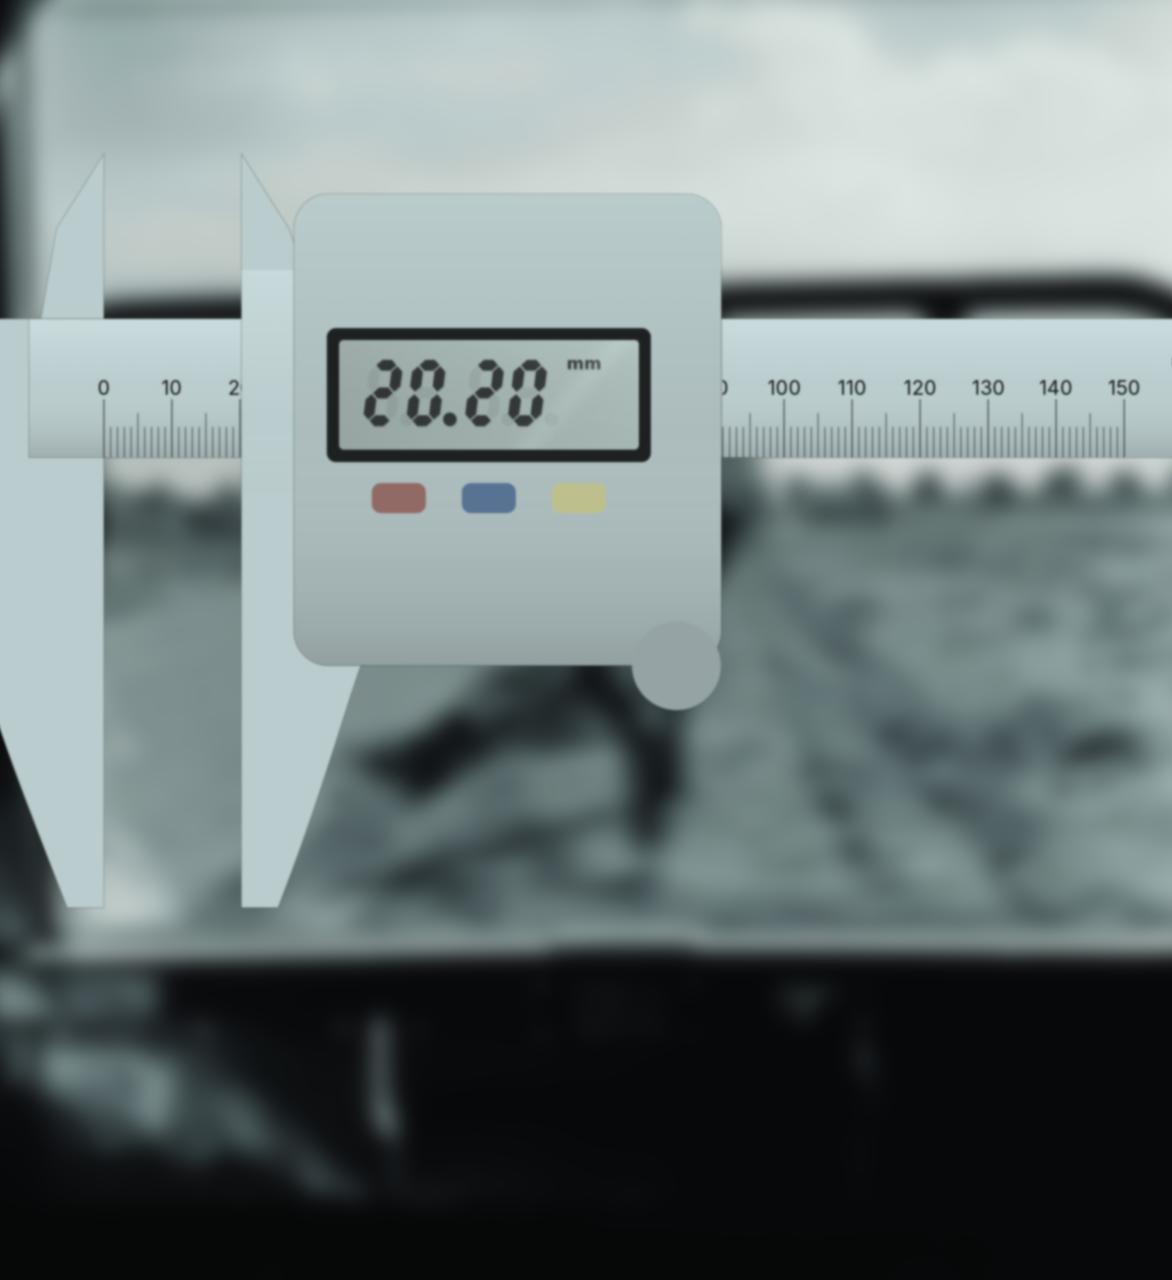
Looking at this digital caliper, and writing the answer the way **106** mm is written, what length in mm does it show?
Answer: **20.20** mm
